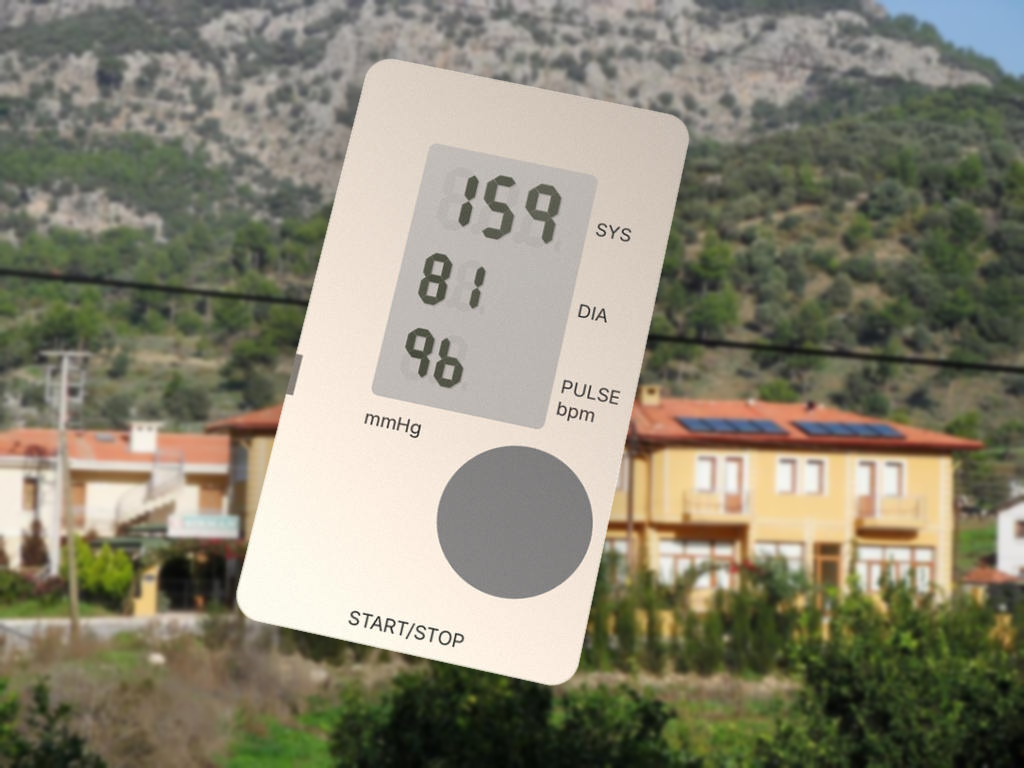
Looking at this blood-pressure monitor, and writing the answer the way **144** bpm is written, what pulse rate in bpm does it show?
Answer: **96** bpm
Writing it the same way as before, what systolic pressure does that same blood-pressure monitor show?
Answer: **159** mmHg
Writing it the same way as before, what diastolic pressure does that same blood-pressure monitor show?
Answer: **81** mmHg
